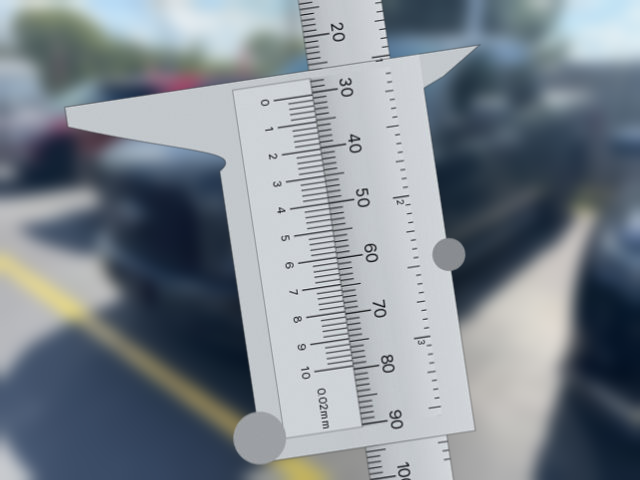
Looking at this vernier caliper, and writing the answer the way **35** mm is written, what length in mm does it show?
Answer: **30.4** mm
